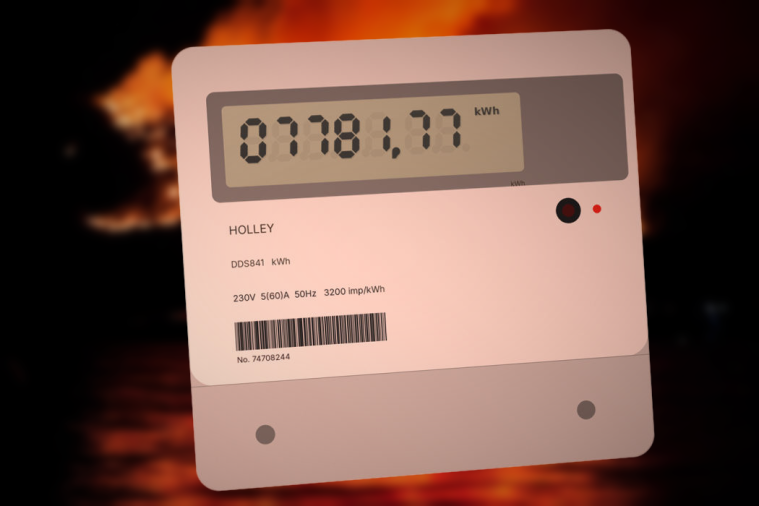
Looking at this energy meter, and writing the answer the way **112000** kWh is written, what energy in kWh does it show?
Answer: **7781.77** kWh
